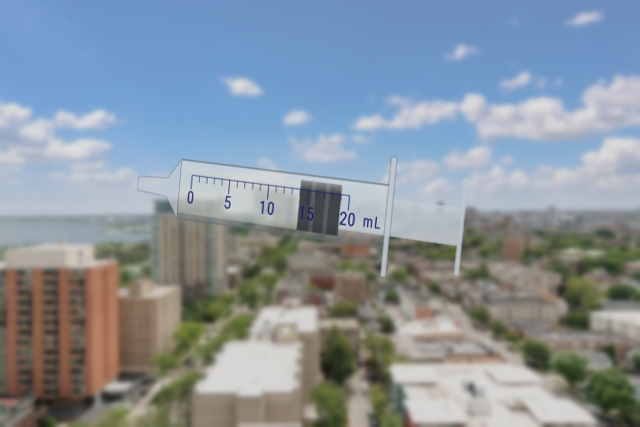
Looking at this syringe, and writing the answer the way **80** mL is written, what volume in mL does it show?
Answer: **14** mL
